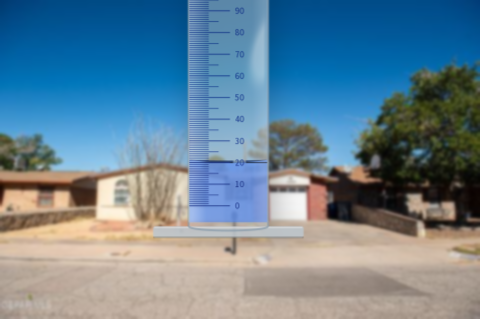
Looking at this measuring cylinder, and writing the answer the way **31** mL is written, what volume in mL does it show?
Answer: **20** mL
